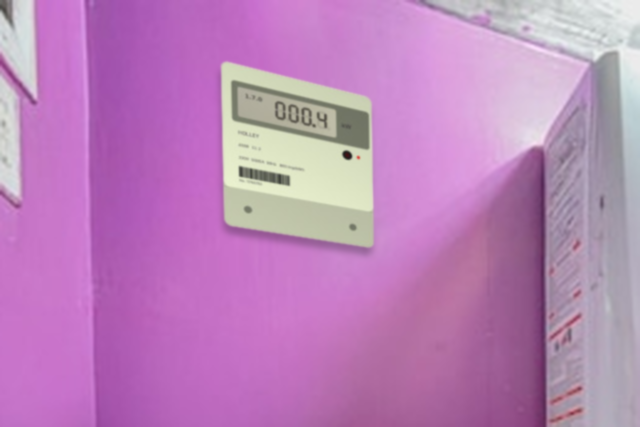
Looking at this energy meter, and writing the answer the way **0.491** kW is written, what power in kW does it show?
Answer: **0.4** kW
